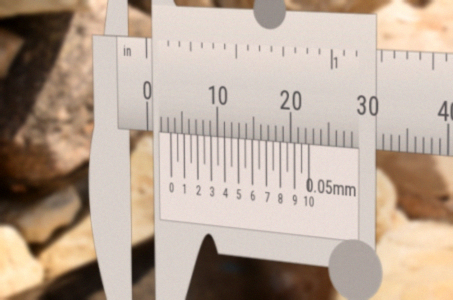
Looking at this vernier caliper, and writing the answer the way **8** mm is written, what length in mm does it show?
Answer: **3.4** mm
